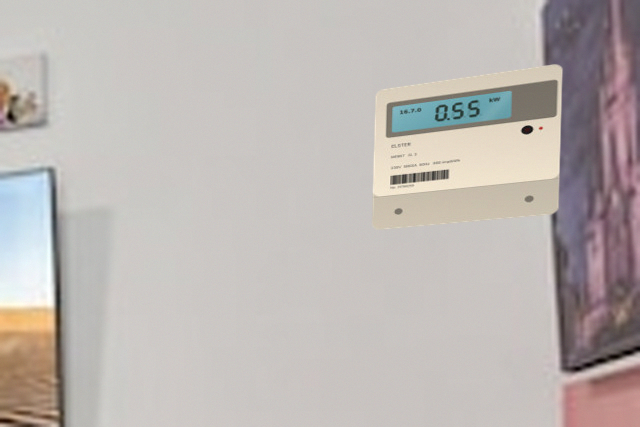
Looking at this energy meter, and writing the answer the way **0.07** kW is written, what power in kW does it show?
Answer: **0.55** kW
